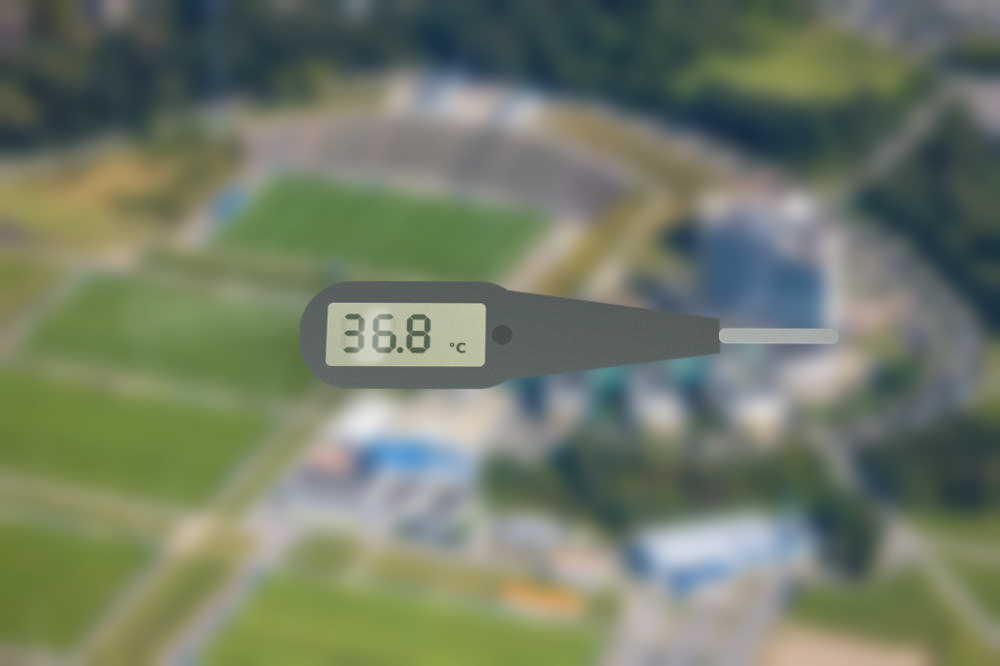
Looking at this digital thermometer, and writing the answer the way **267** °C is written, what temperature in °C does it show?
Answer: **36.8** °C
